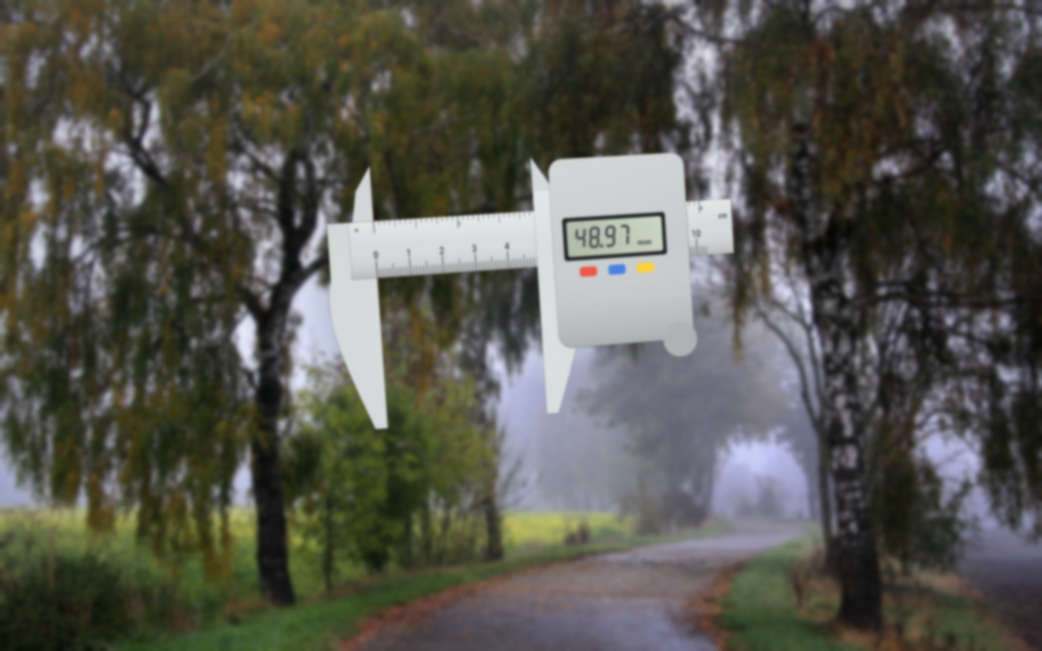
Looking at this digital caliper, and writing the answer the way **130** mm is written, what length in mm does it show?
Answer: **48.97** mm
